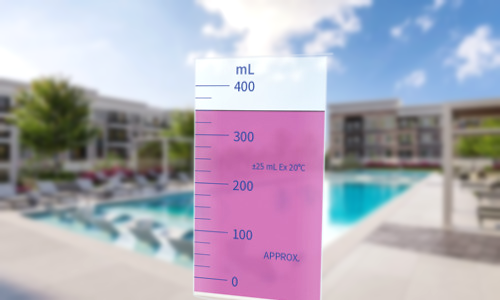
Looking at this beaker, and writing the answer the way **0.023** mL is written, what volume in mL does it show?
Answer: **350** mL
